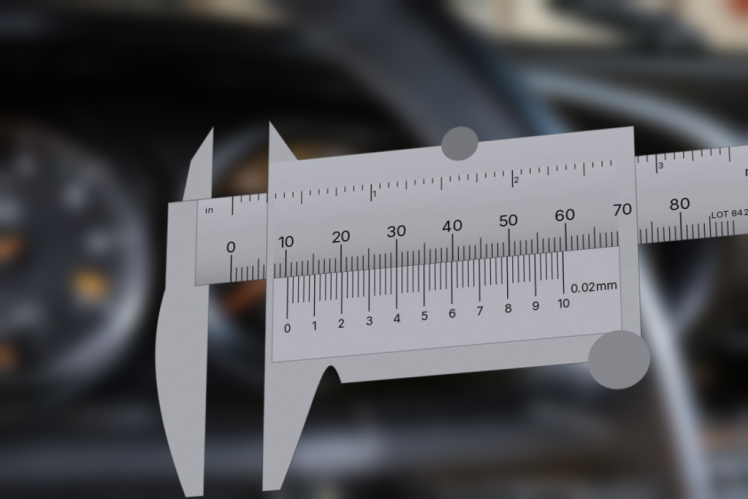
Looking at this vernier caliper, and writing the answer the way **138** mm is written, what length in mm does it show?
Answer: **10.4** mm
